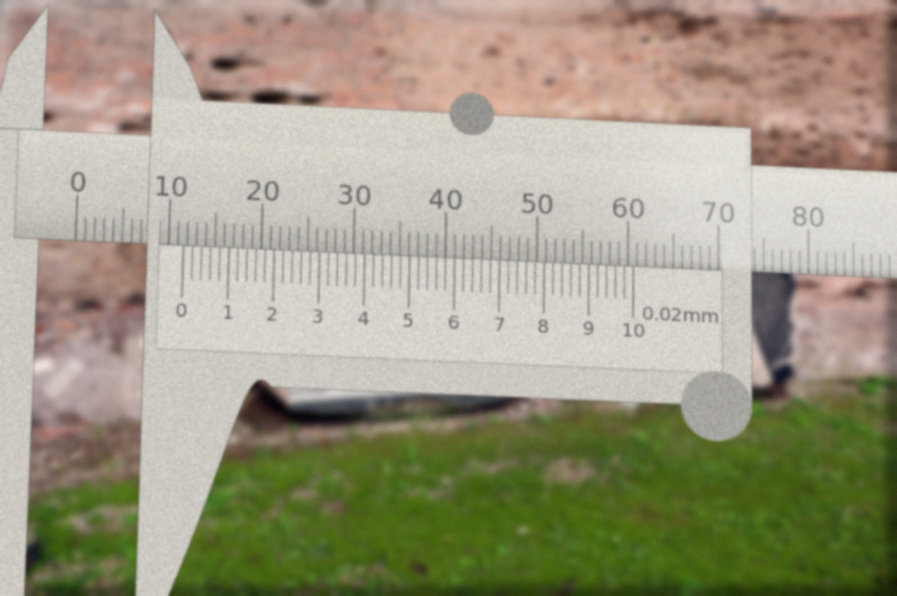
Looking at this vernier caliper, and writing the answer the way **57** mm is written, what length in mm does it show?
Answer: **11.6** mm
